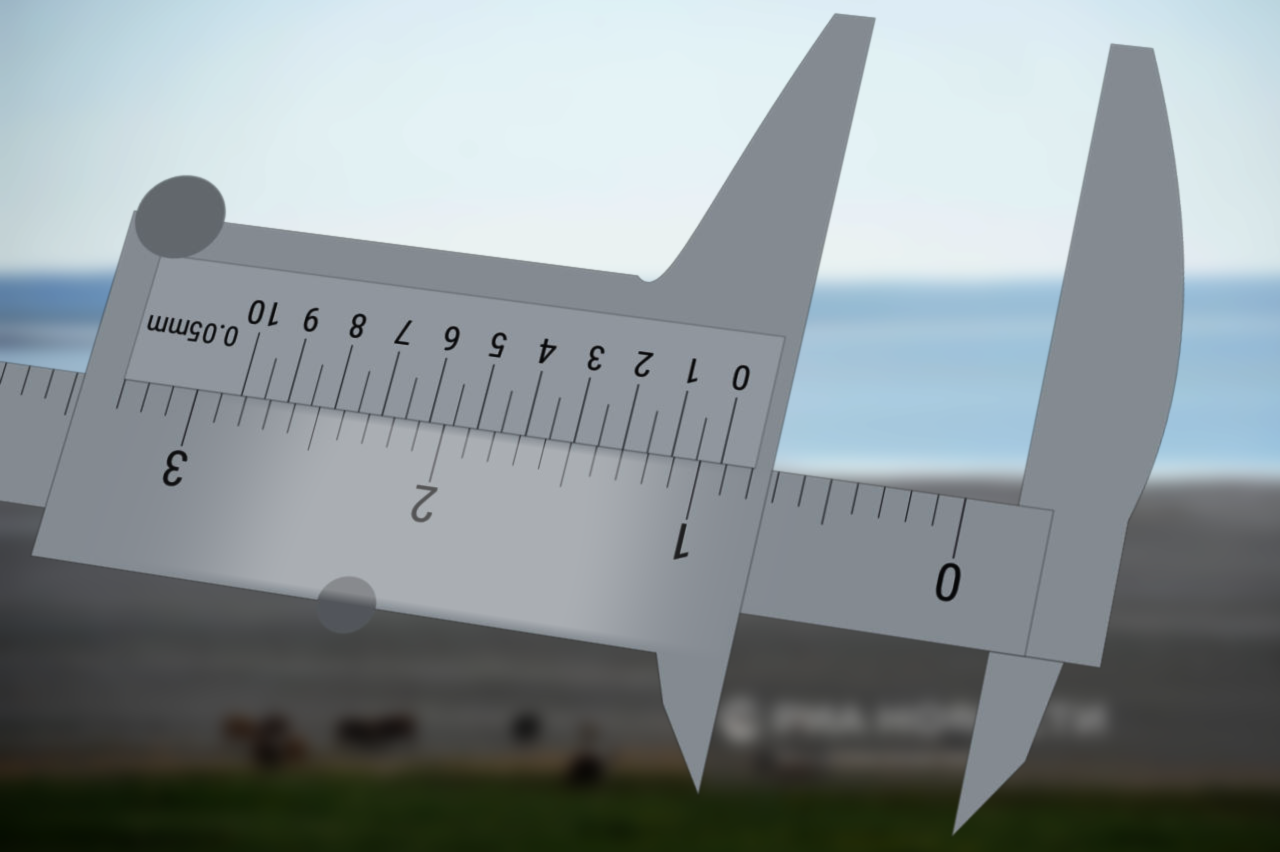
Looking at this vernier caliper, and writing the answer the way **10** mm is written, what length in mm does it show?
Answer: **9.2** mm
